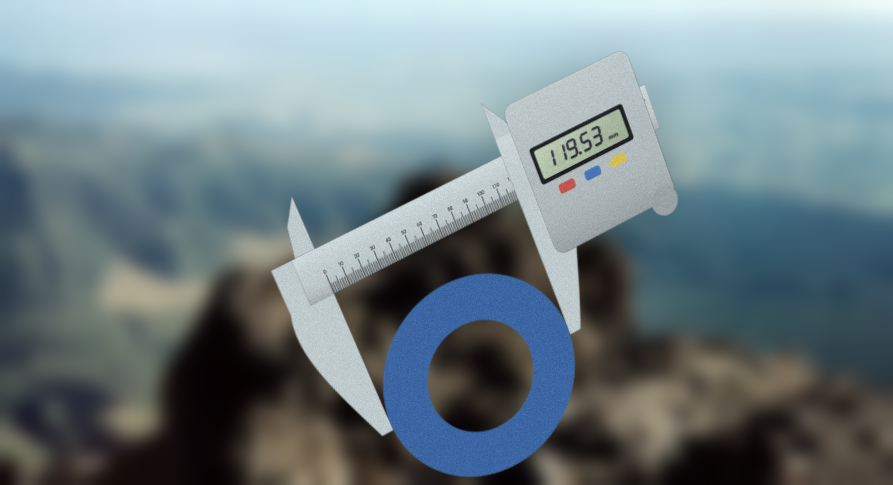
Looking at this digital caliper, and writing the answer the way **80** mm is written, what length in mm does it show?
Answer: **119.53** mm
